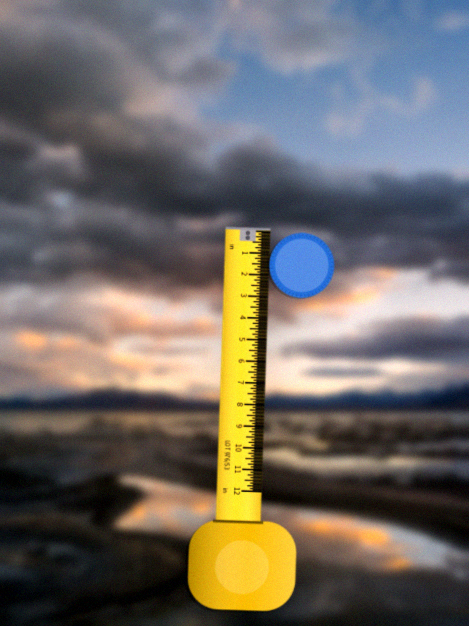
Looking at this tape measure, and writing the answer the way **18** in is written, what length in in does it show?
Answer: **3** in
